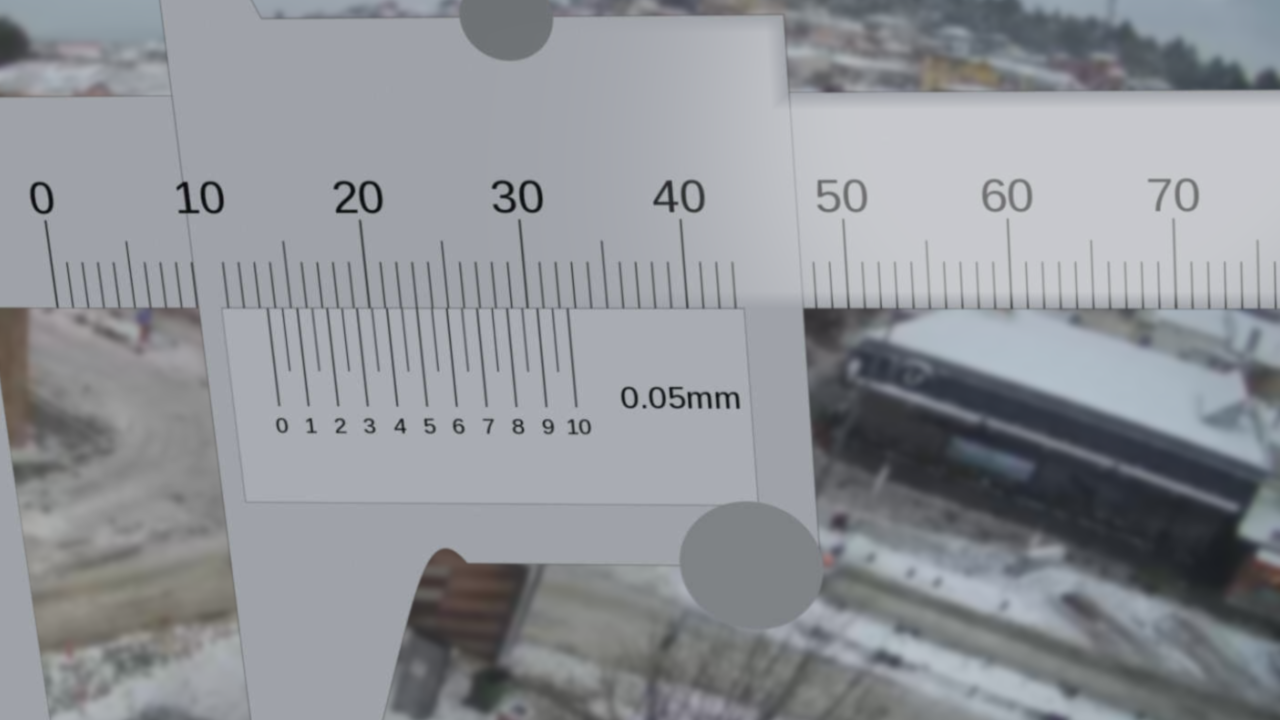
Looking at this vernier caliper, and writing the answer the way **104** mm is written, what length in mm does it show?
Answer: **13.5** mm
